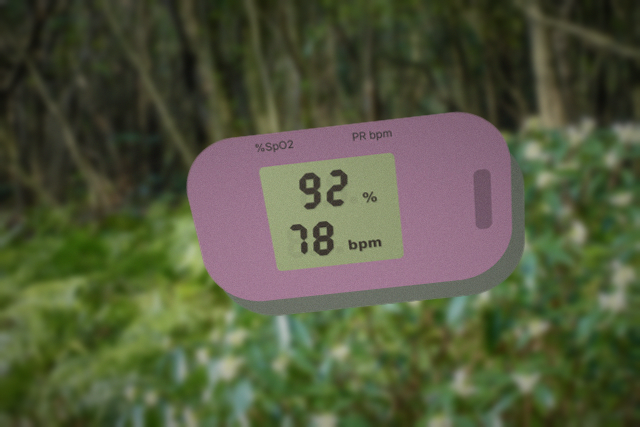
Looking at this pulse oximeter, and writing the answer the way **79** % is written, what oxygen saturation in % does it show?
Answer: **92** %
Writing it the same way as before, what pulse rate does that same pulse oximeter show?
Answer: **78** bpm
